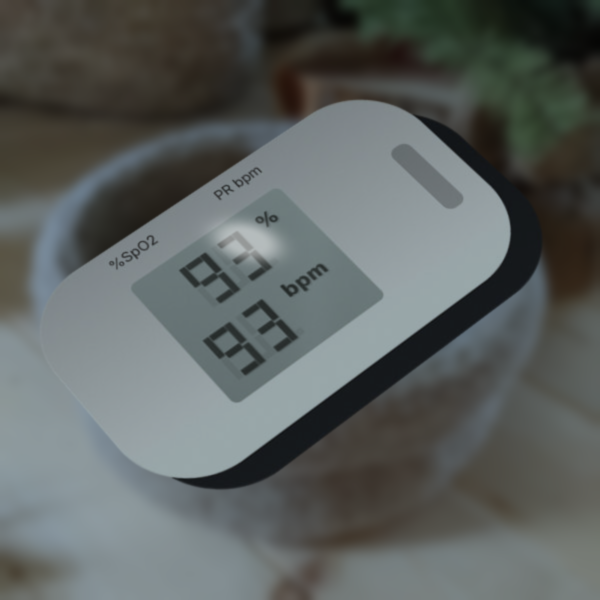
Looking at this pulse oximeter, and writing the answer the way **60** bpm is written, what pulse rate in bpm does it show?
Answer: **93** bpm
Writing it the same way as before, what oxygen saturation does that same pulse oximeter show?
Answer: **93** %
